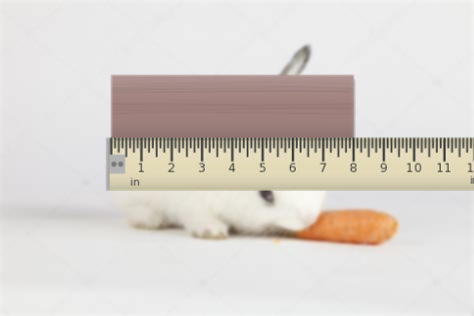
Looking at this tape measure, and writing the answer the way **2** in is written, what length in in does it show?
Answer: **8** in
